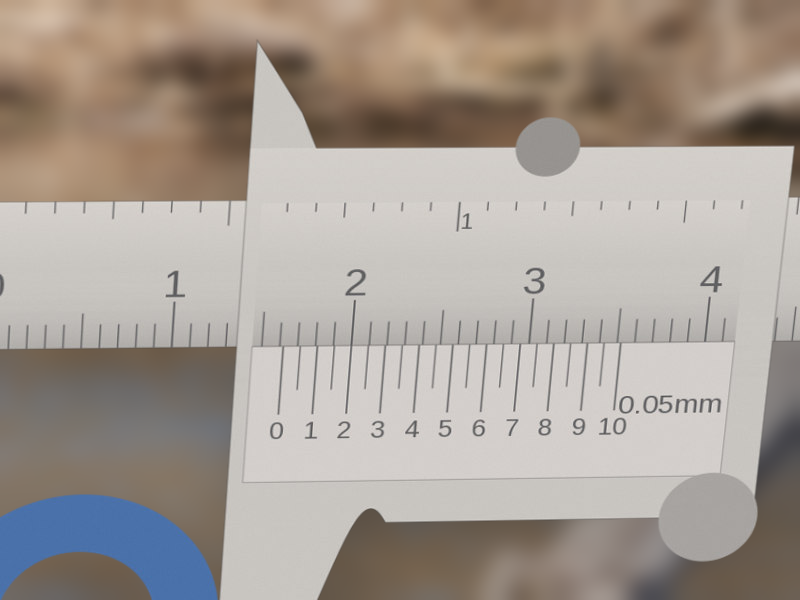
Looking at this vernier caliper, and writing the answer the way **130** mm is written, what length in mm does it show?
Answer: **16.2** mm
